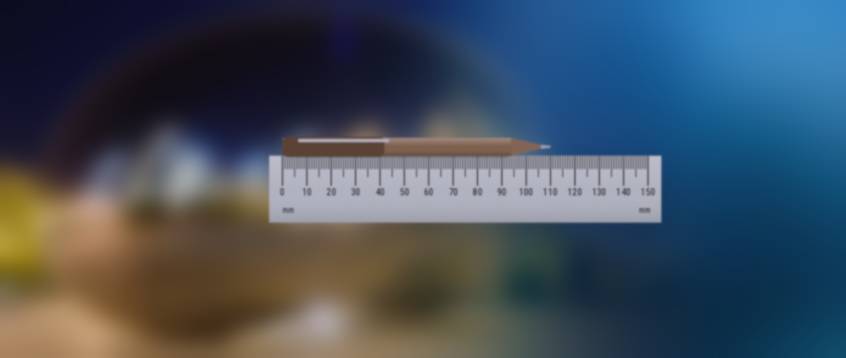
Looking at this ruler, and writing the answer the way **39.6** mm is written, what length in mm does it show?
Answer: **110** mm
